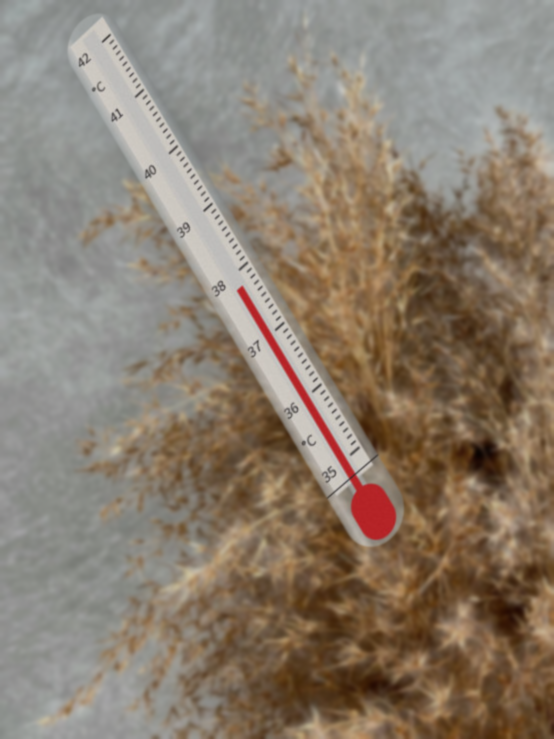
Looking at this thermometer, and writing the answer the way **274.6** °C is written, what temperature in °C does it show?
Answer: **37.8** °C
